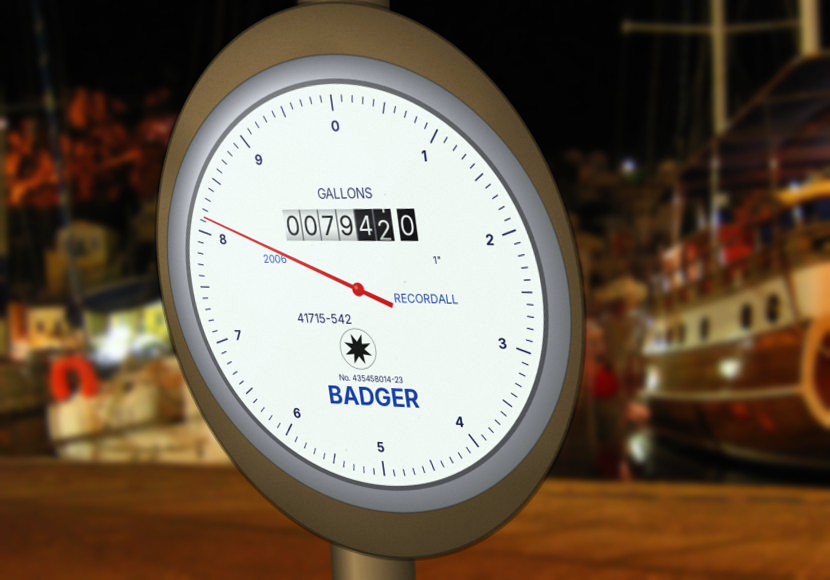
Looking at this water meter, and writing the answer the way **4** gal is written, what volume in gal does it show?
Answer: **79418.1** gal
